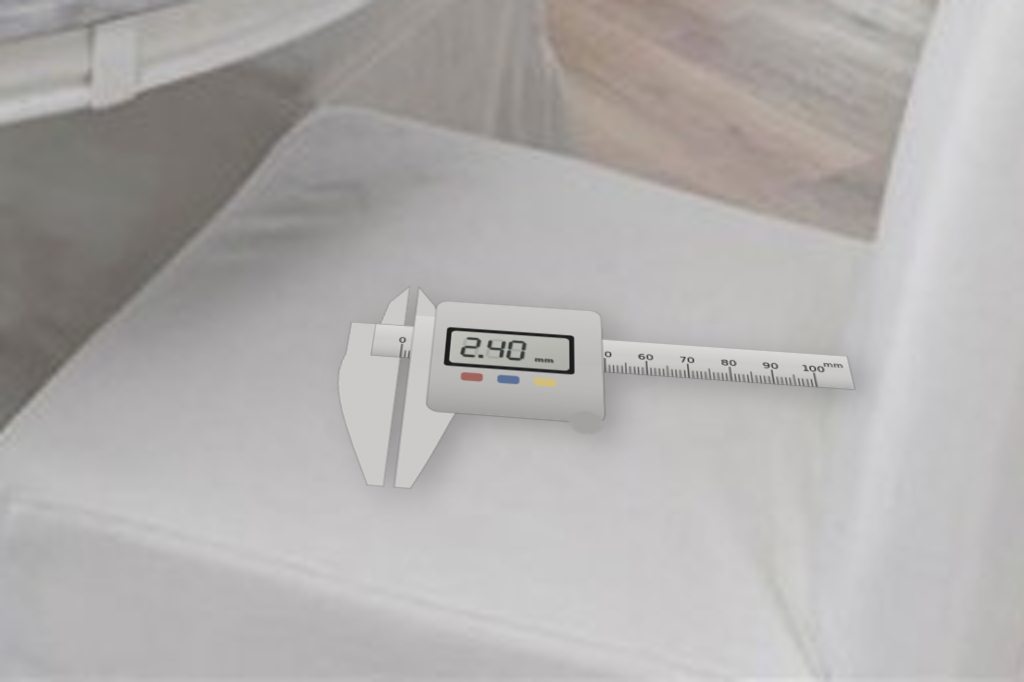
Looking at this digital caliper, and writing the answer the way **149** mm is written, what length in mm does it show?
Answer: **2.40** mm
